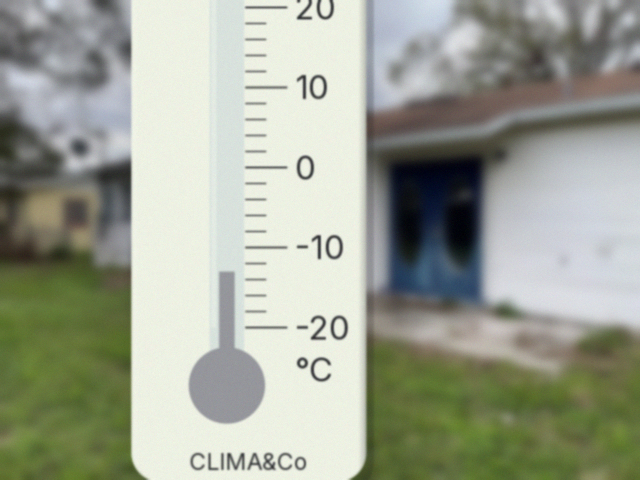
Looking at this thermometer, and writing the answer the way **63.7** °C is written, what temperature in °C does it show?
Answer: **-13** °C
